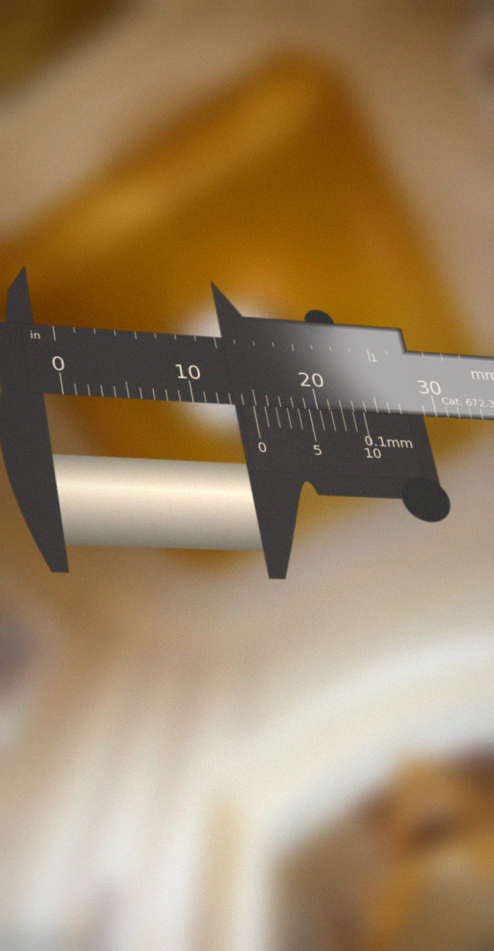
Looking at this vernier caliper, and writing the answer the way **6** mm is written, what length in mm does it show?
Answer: **14.8** mm
